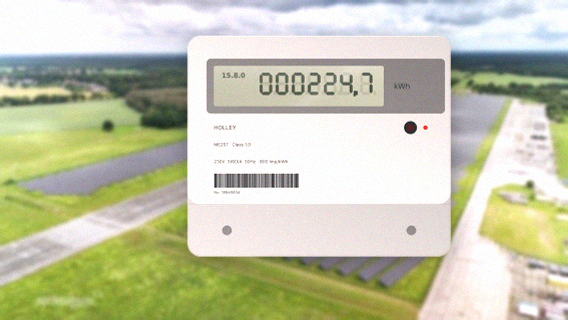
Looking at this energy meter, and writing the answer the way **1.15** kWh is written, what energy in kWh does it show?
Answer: **224.7** kWh
